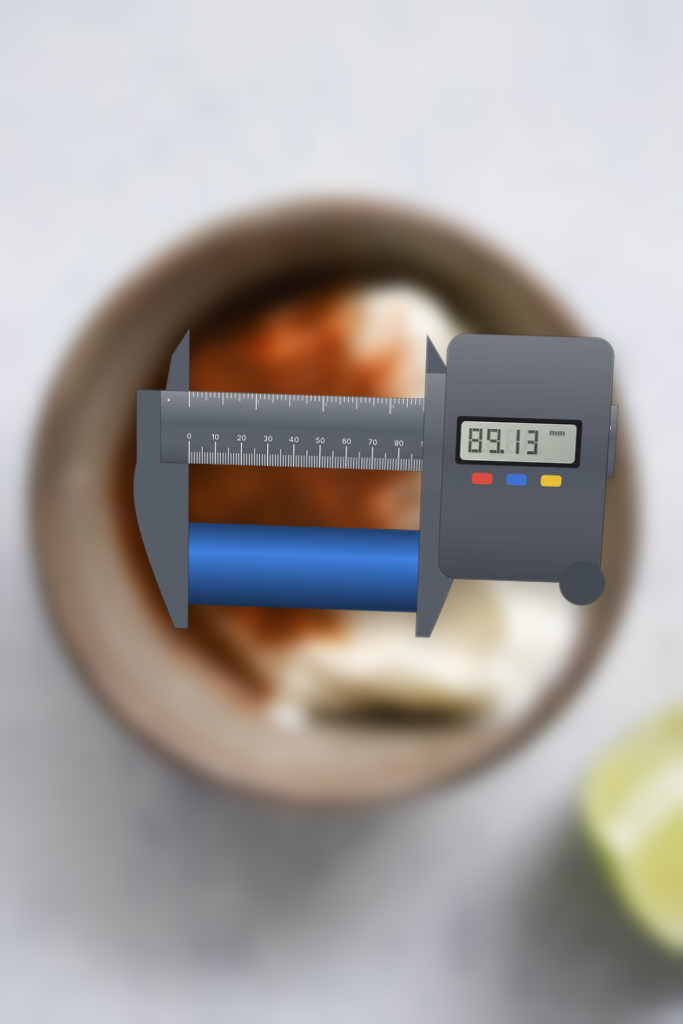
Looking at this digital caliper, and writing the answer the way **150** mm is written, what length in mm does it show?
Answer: **89.13** mm
